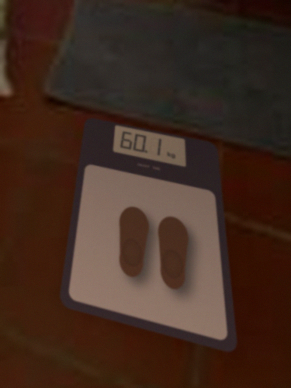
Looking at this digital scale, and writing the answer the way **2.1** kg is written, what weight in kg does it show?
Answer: **60.1** kg
